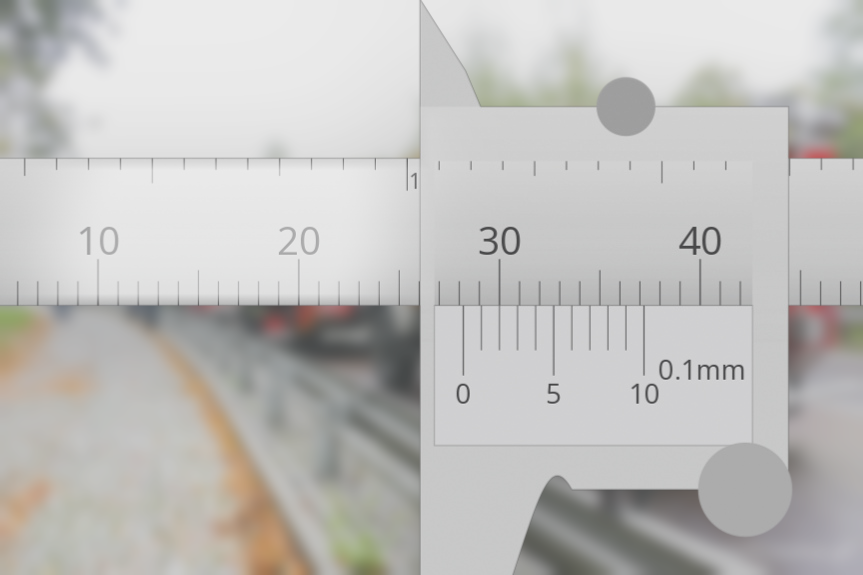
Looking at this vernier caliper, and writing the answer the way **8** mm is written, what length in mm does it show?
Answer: **28.2** mm
